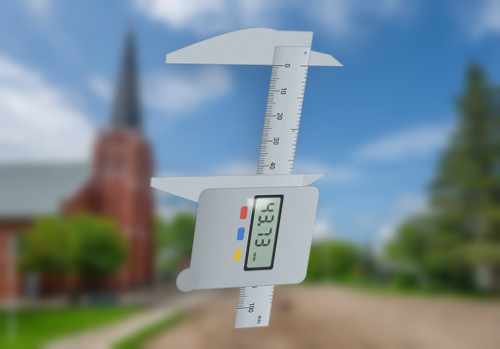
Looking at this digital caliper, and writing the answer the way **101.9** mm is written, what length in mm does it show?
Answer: **43.73** mm
